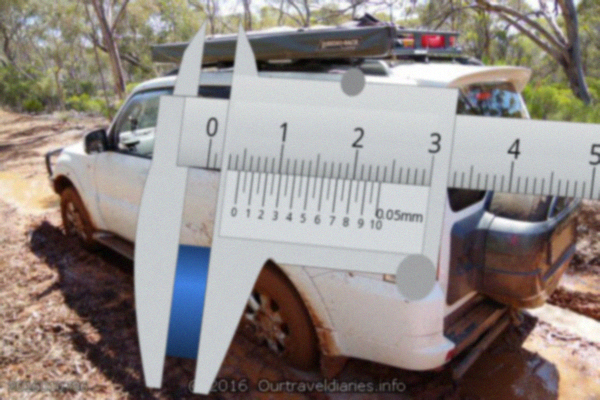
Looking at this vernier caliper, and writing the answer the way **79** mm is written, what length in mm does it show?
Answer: **4.5** mm
